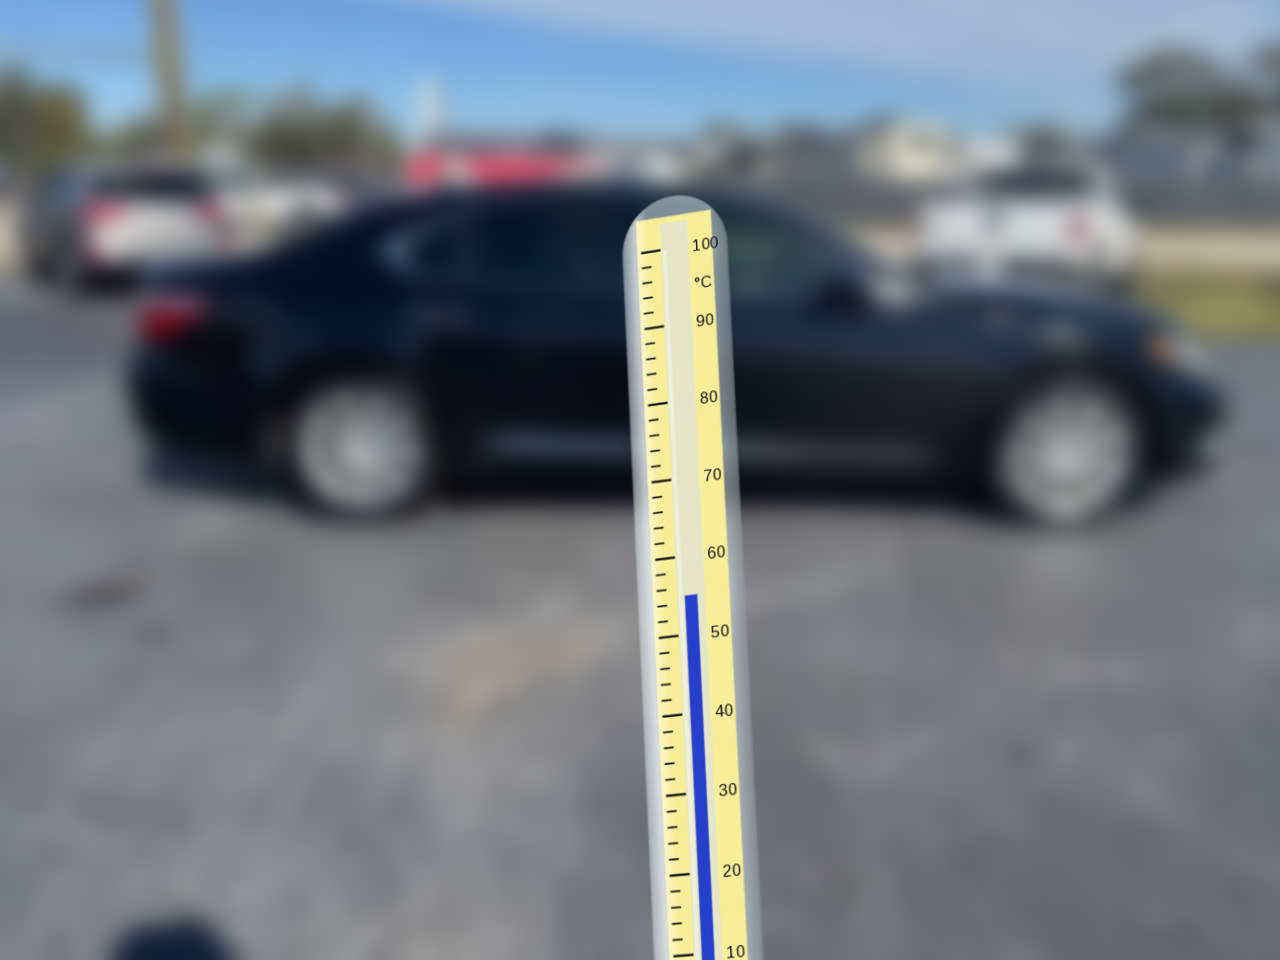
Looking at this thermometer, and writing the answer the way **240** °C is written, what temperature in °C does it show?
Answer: **55** °C
